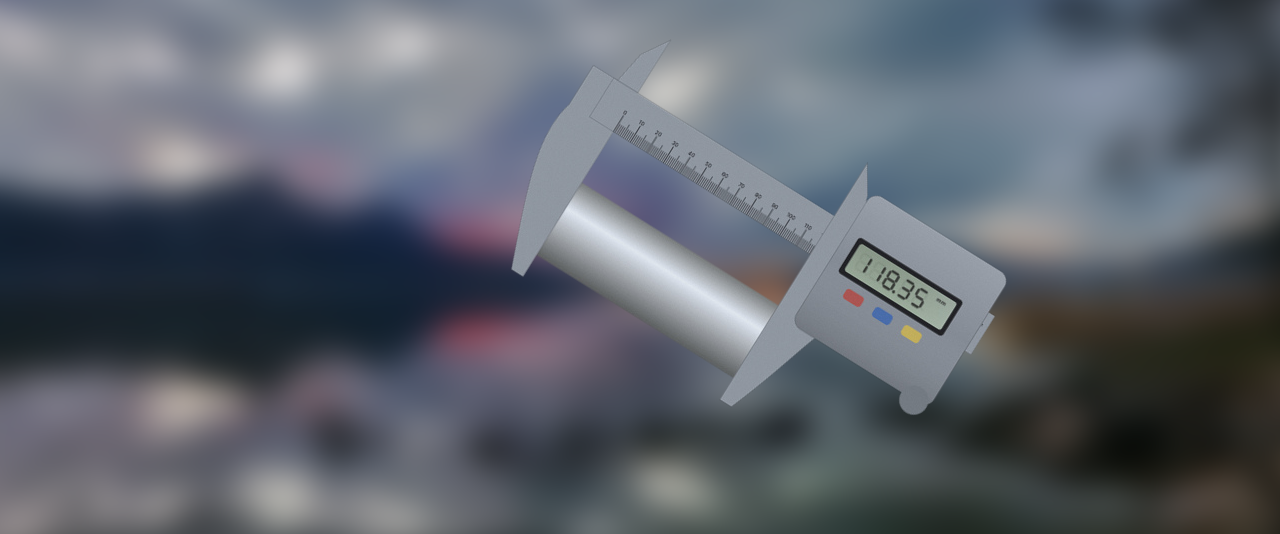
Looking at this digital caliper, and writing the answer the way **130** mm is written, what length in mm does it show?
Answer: **118.35** mm
